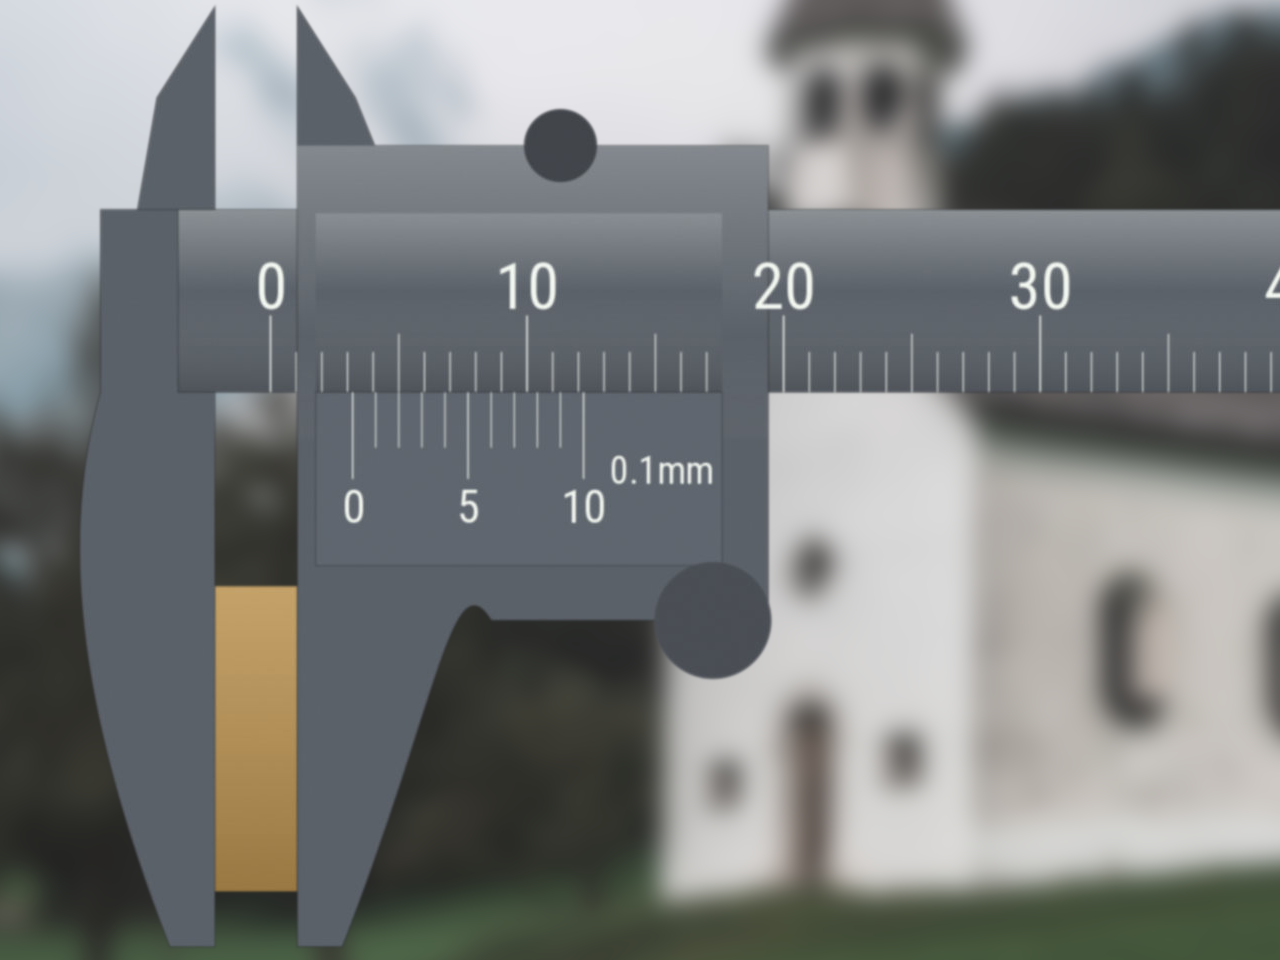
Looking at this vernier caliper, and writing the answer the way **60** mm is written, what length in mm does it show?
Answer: **3.2** mm
